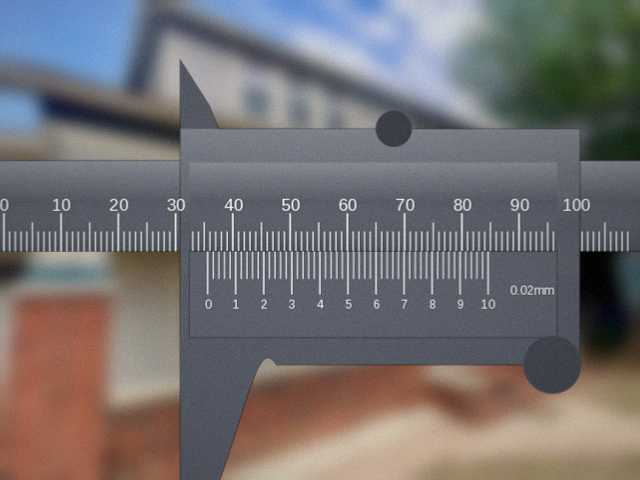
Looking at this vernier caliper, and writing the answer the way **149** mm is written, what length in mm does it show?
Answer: **35.6** mm
